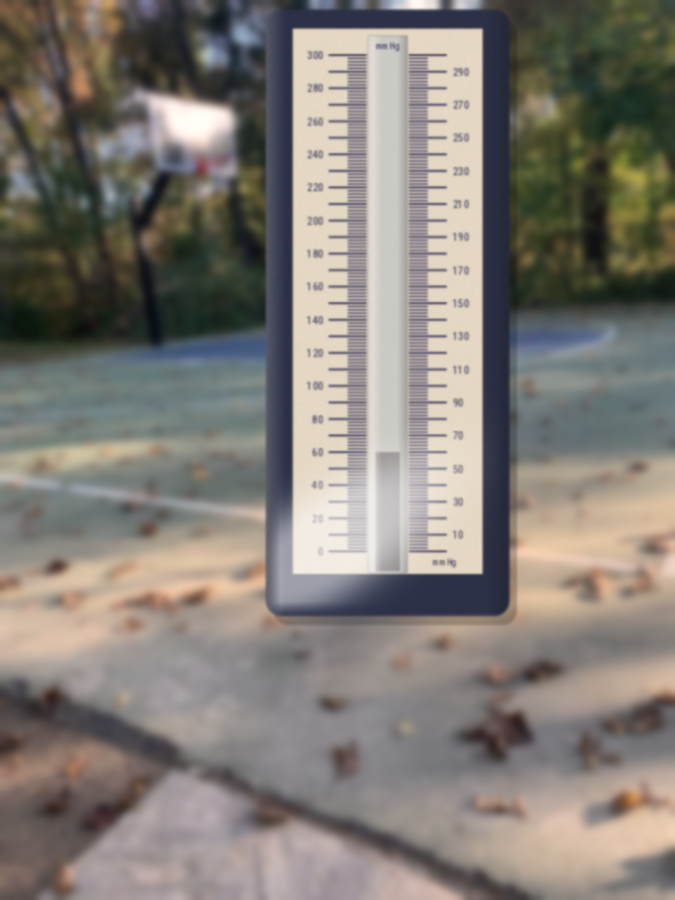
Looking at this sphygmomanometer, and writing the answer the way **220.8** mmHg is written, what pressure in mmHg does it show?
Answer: **60** mmHg
